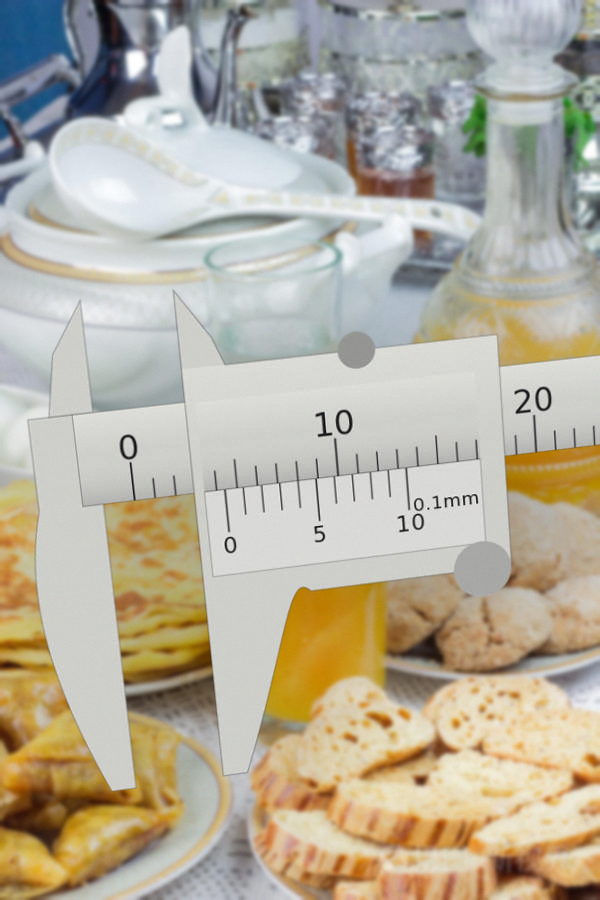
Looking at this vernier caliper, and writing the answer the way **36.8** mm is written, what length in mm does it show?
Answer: **4.4** mm
